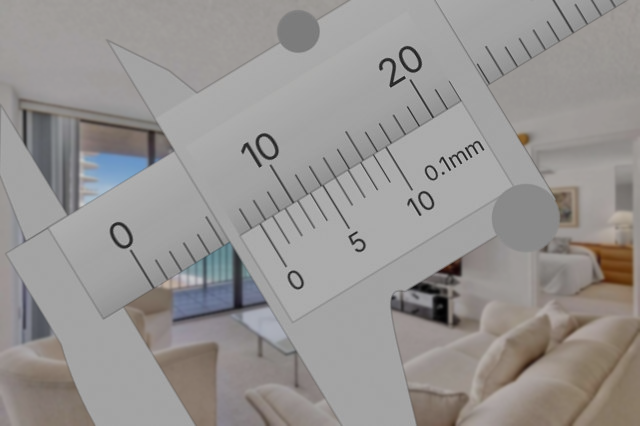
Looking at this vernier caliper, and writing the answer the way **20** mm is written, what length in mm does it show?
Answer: **7.6** mm
